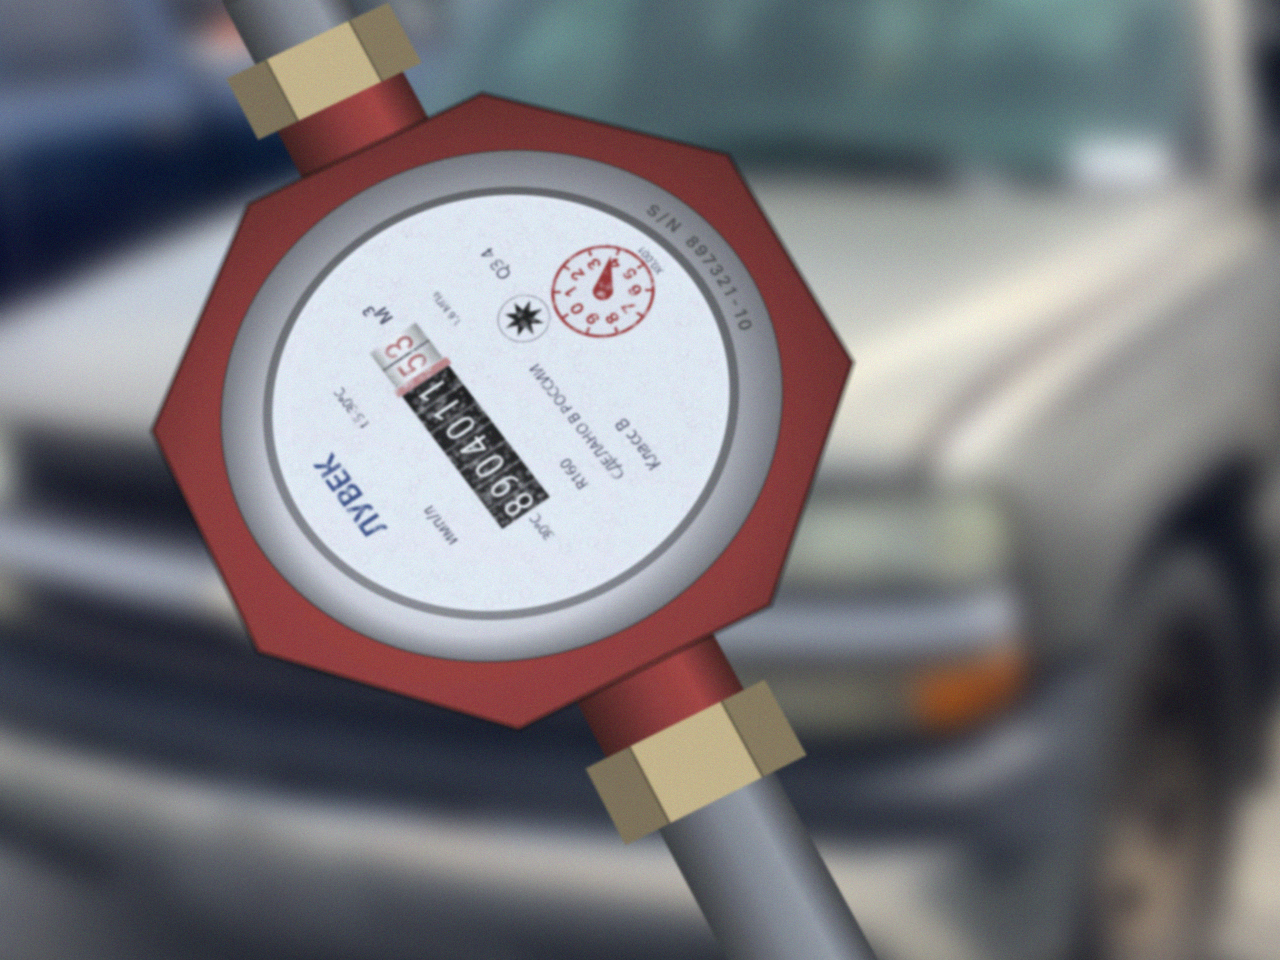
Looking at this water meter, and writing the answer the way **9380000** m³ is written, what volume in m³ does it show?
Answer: **8904011.533** m³
